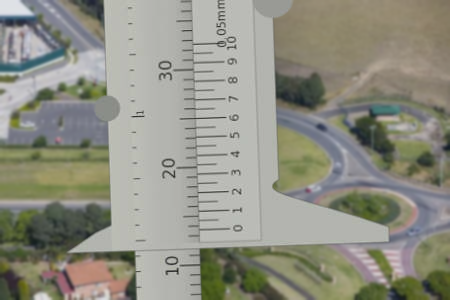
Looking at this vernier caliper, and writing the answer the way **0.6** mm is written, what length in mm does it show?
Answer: **13.6** mm
